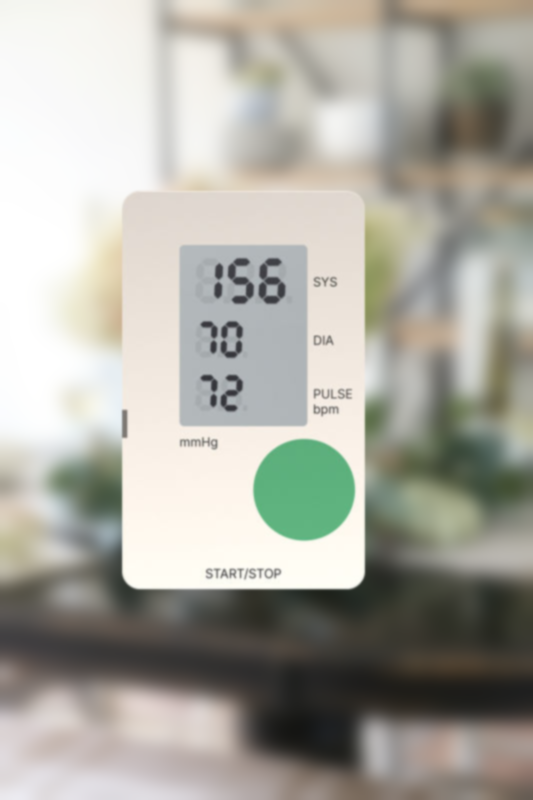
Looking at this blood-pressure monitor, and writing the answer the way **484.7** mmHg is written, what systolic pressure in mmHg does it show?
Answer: **156** mmHg
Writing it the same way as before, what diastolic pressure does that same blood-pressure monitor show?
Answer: **70** mmHg
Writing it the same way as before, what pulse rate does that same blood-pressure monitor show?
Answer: **72** bpm
